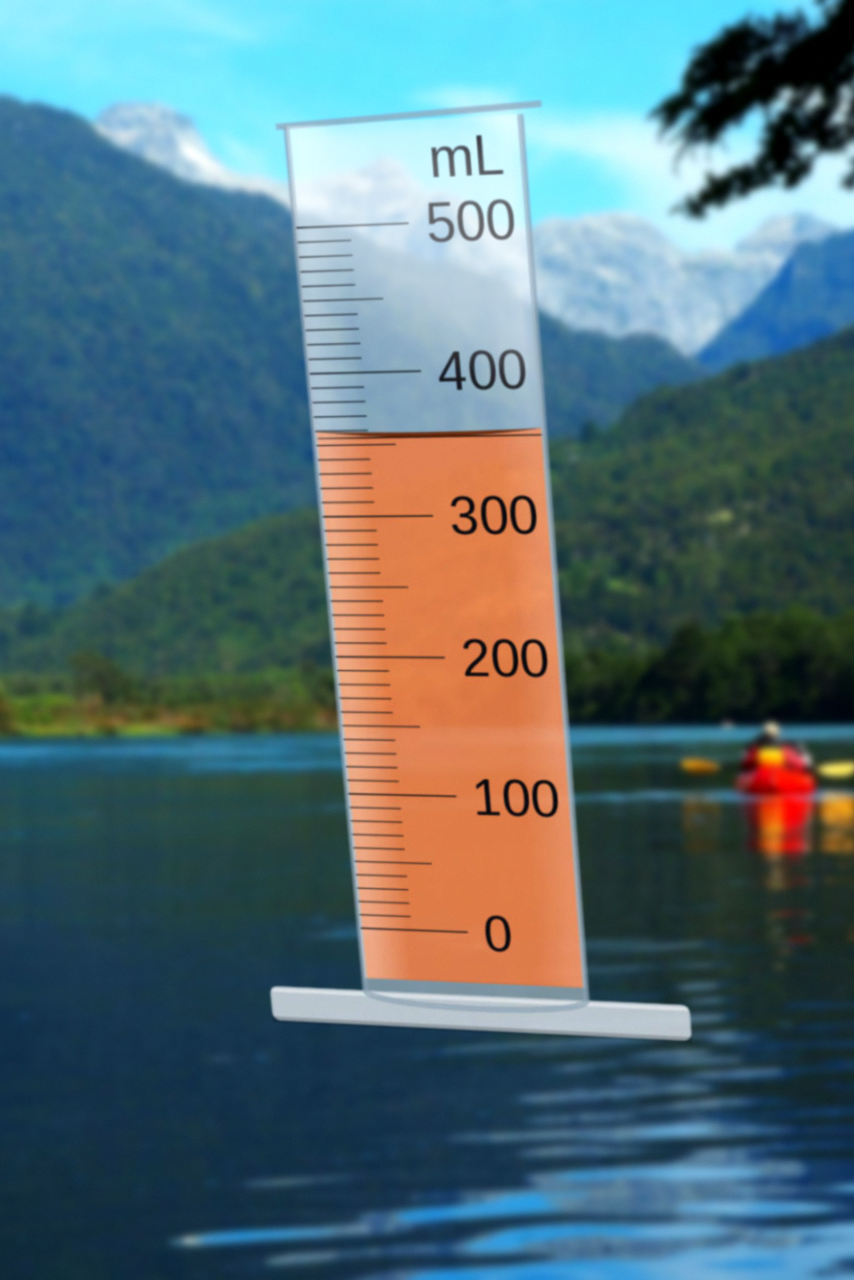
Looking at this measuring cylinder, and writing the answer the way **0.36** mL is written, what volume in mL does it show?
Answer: **355** mL
